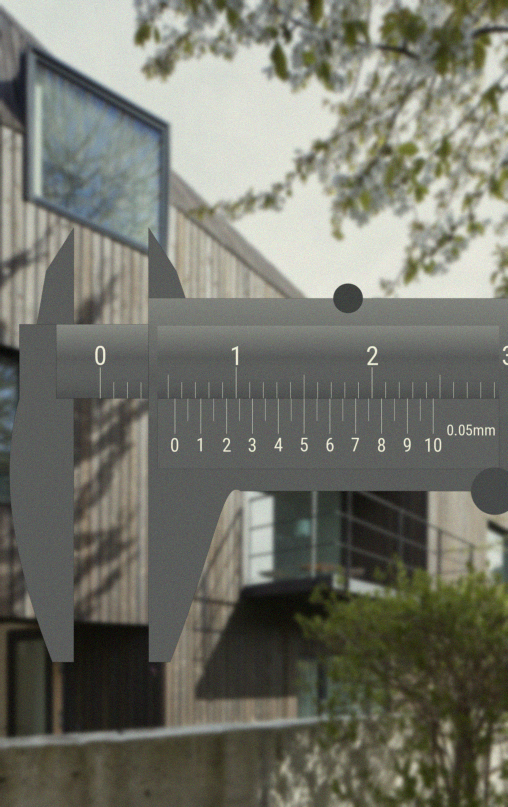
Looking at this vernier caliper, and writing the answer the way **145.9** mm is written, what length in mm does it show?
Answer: **5.5** mm
